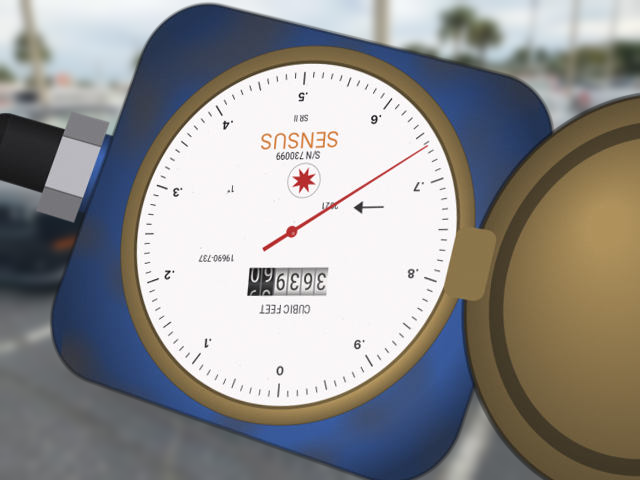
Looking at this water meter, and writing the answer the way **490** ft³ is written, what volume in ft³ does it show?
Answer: **363959.66** ft³
